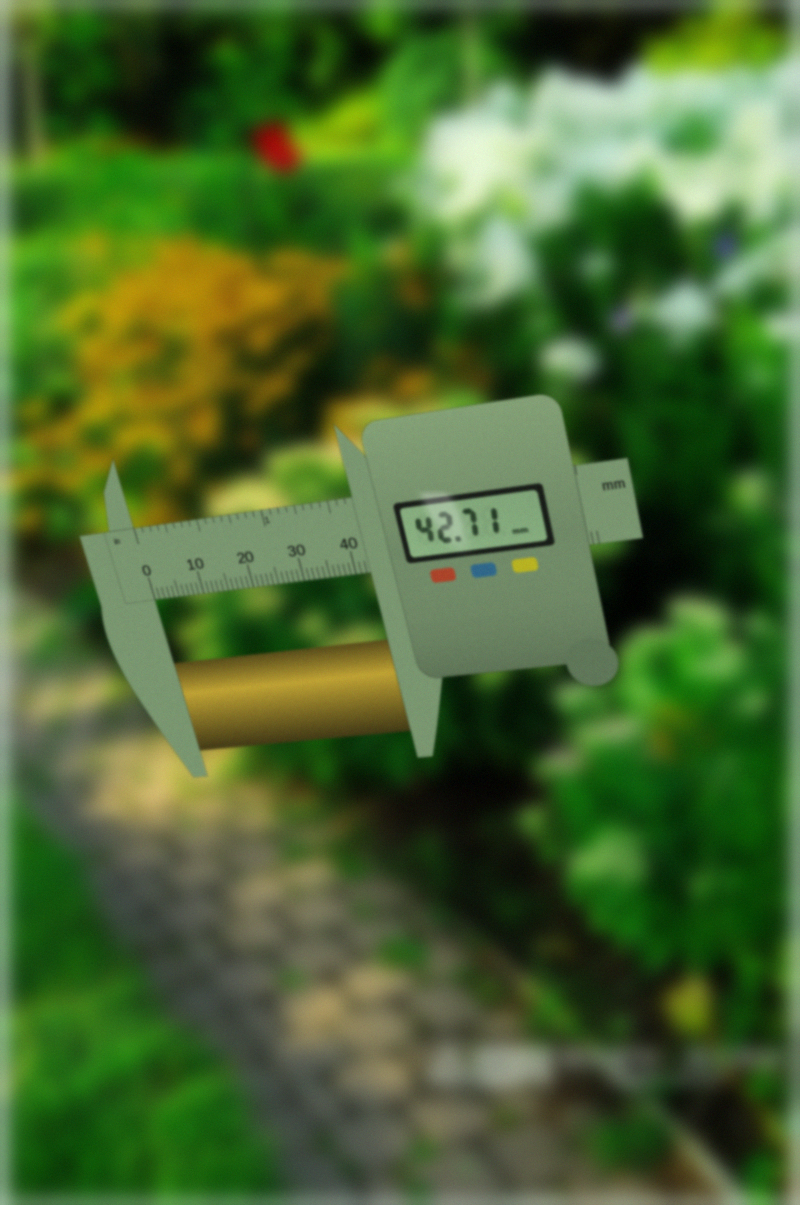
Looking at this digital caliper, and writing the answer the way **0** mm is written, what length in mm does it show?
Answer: **42.71** mm
